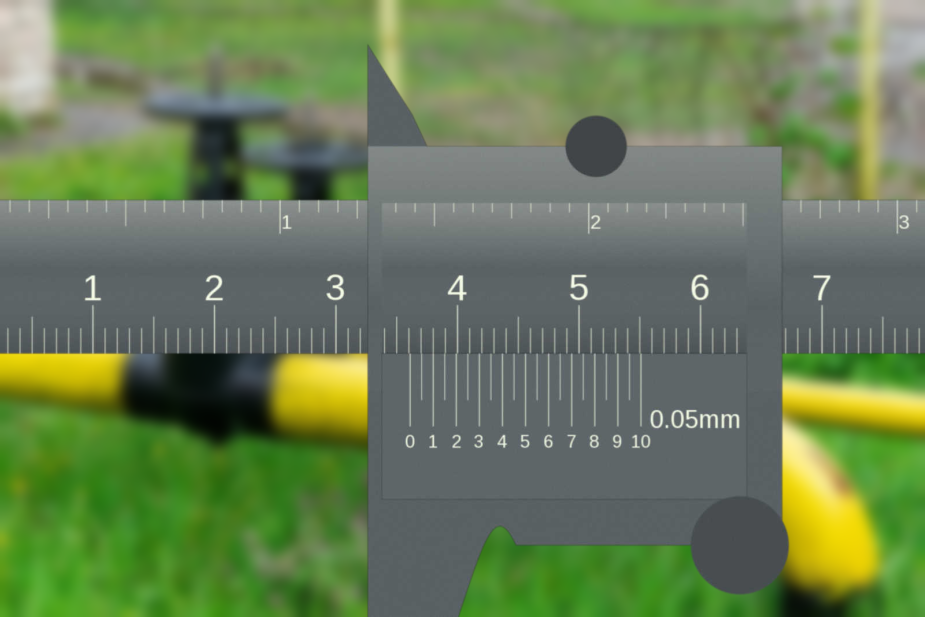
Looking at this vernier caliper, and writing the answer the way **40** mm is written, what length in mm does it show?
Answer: **36.1** mm
